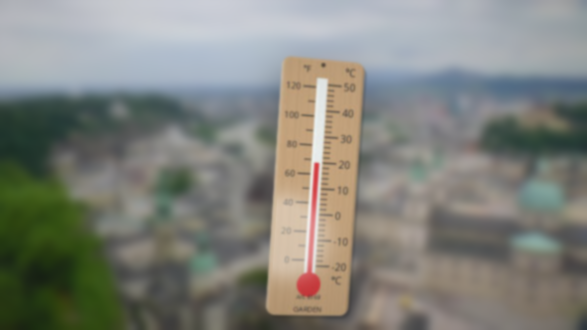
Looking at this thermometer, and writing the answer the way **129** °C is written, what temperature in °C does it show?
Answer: **20** °C
